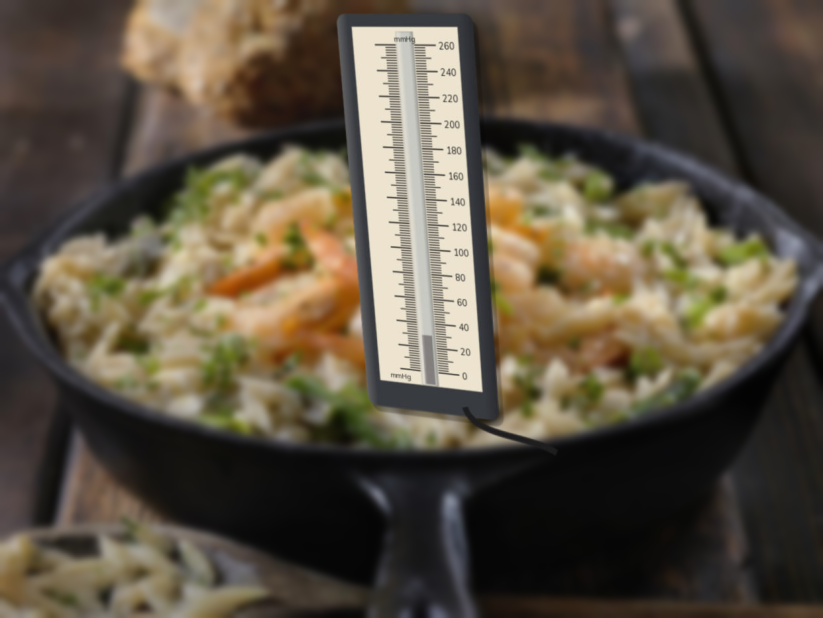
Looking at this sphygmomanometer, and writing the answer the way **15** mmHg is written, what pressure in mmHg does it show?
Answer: **30** mmHg
